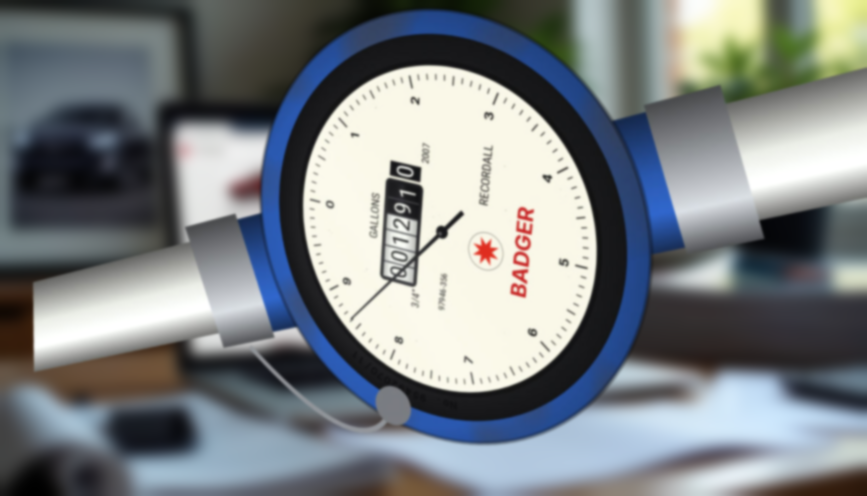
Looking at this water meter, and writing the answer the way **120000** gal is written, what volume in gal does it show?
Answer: **12908.6** gal
